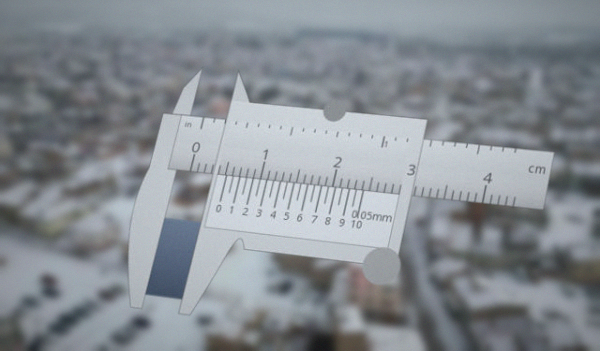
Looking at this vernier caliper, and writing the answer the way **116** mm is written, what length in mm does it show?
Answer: **5.2** mm
